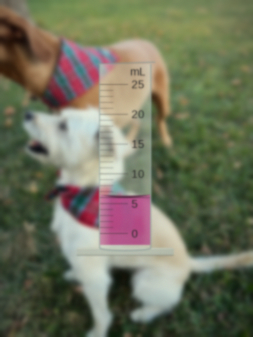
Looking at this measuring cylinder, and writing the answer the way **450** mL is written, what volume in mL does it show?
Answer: **6** mL
